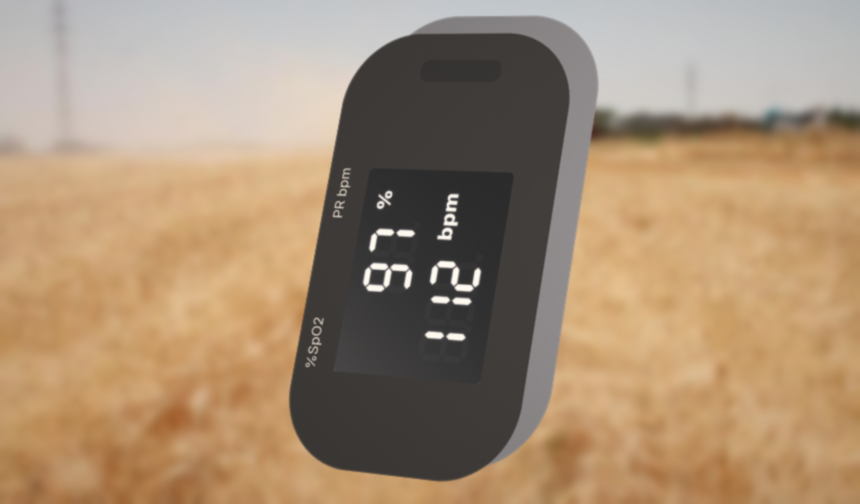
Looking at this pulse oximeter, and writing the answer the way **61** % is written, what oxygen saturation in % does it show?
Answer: **97** %
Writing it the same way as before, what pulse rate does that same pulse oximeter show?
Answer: **112** bpm
